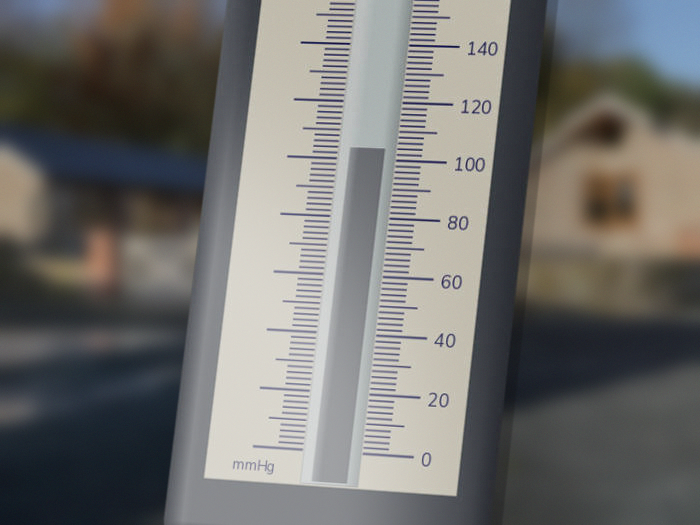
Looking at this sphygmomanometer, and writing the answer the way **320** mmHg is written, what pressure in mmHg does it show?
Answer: **104** mmHg
